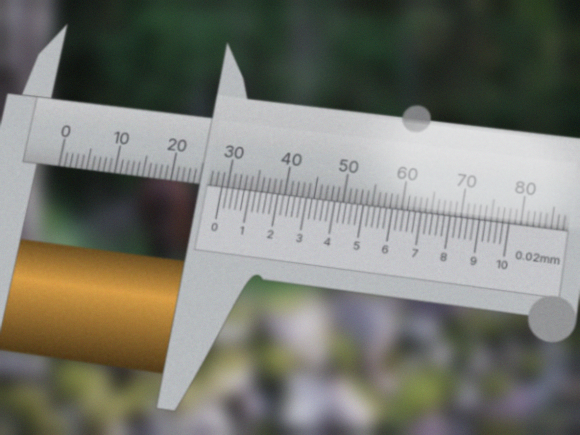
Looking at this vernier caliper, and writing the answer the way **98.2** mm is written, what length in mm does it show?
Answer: **29.0** mm
